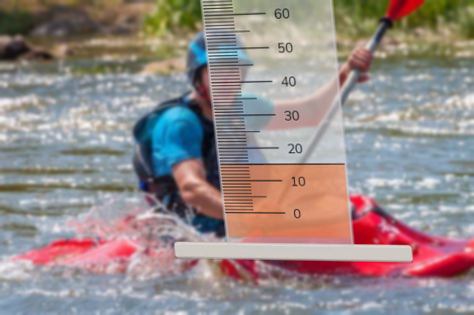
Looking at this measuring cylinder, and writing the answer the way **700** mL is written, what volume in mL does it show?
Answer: **15** mL
